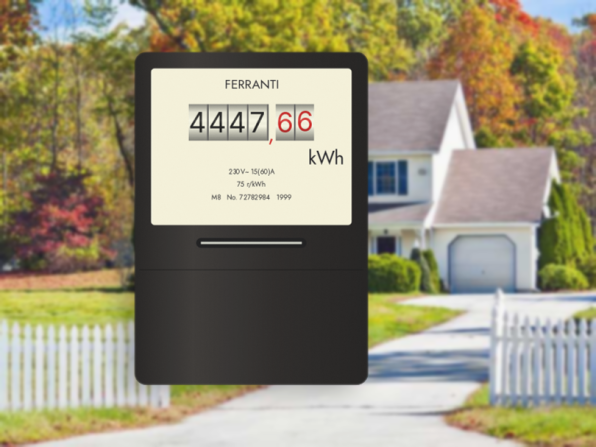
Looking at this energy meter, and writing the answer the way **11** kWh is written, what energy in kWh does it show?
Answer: **4447.66** kWh
